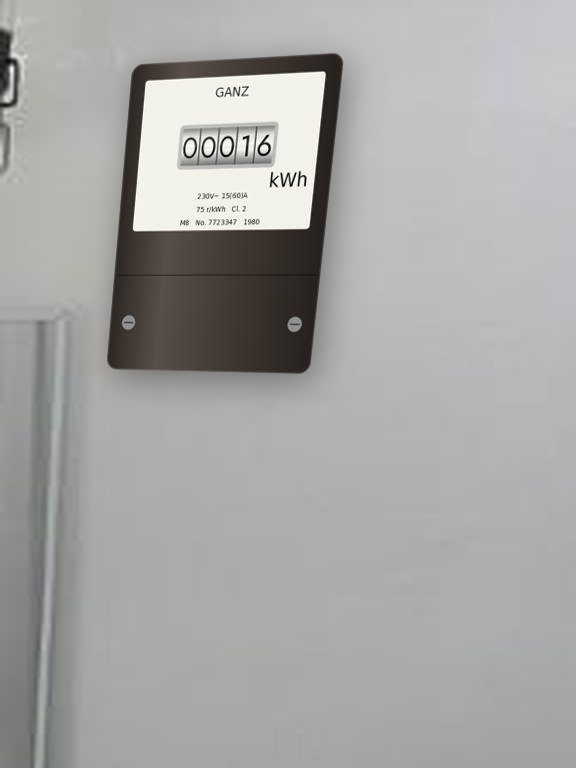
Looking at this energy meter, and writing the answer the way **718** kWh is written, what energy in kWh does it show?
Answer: **16** kWh
